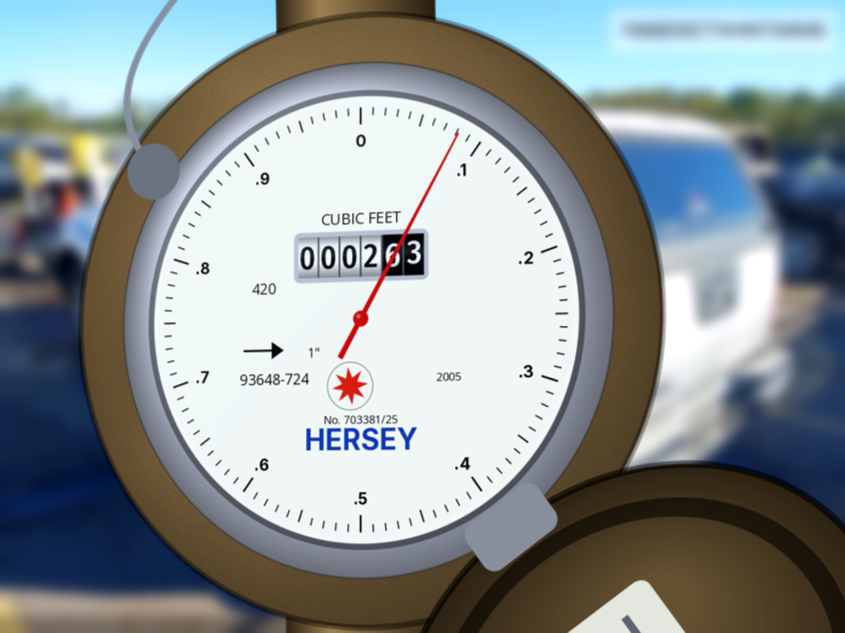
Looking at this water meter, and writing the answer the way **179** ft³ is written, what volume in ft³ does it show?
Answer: **263.08** ft³
